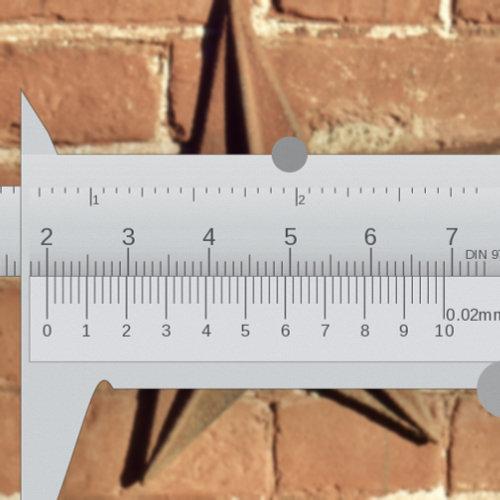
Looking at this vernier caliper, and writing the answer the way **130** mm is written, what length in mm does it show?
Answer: **20.0** mm
